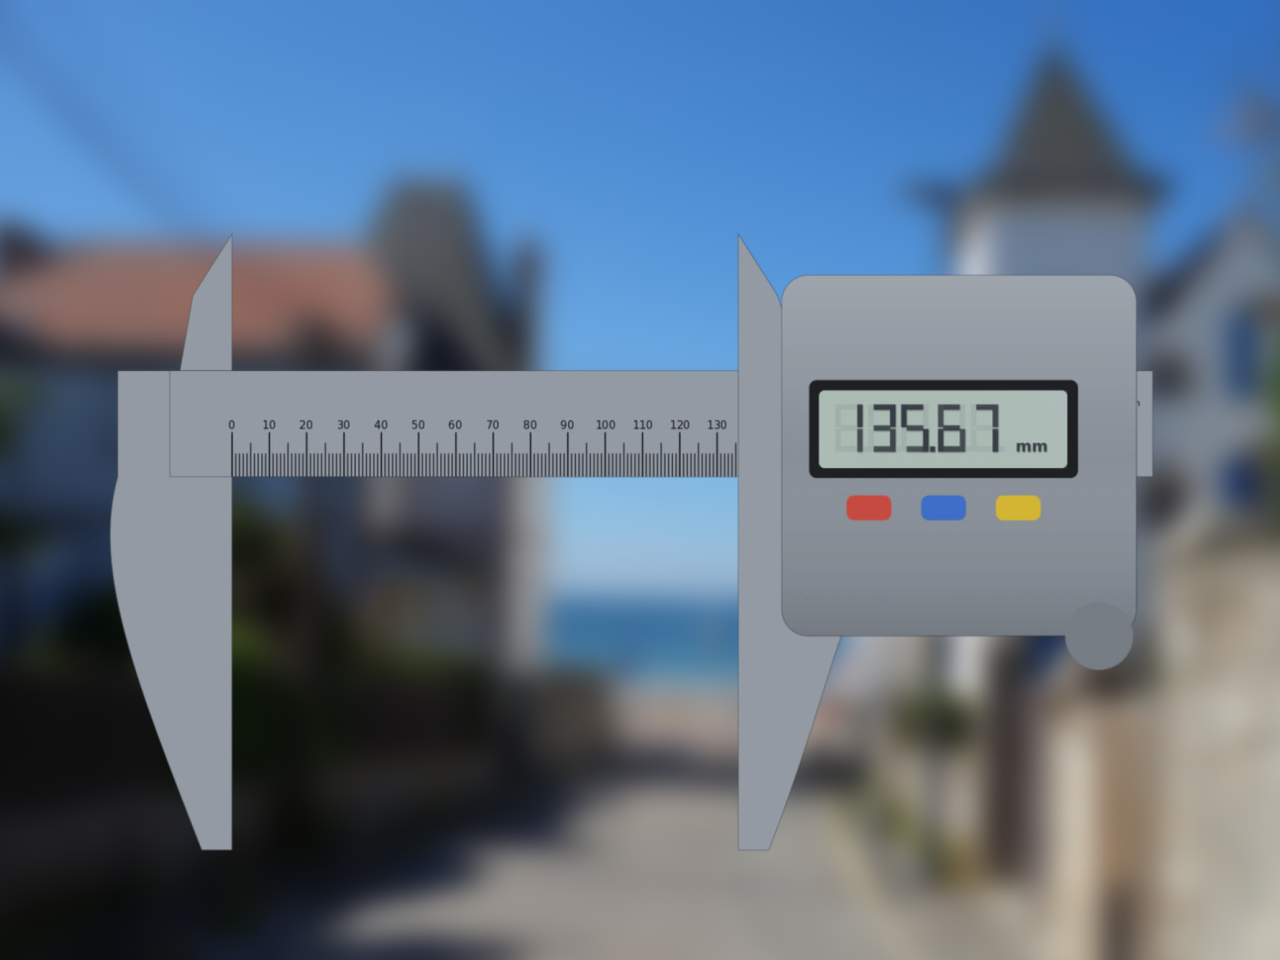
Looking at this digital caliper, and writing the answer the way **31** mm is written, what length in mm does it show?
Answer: **135.67** mm
